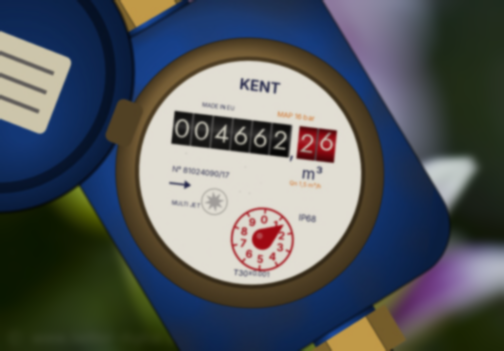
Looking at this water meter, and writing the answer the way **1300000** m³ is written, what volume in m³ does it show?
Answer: **4662.261** m³
